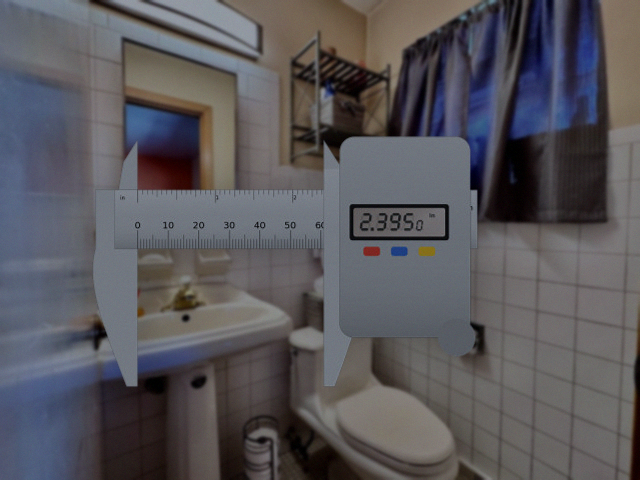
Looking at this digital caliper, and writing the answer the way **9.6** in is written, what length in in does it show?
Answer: **2.3950** in
